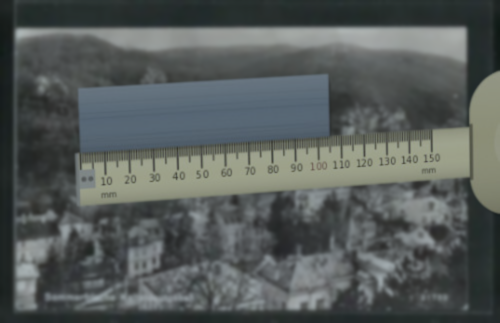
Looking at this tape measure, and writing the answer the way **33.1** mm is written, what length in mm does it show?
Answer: **105** mm
